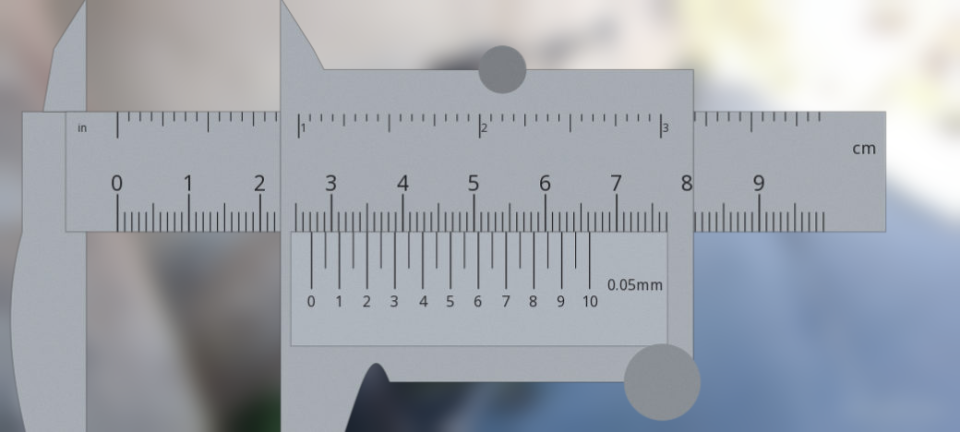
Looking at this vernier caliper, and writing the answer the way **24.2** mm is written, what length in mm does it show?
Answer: **27.2** mm
